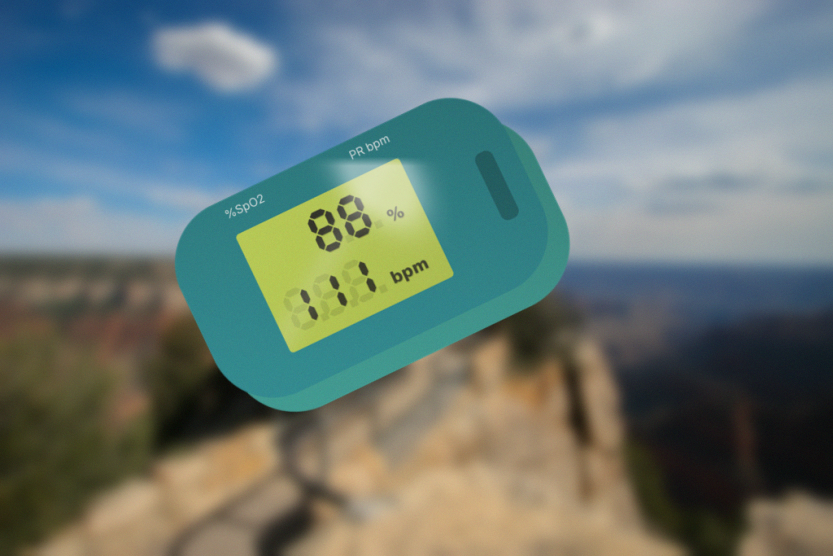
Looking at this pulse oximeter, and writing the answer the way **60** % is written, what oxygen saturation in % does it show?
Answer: **88** %
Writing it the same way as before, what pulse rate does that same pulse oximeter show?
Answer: **111** bpm
